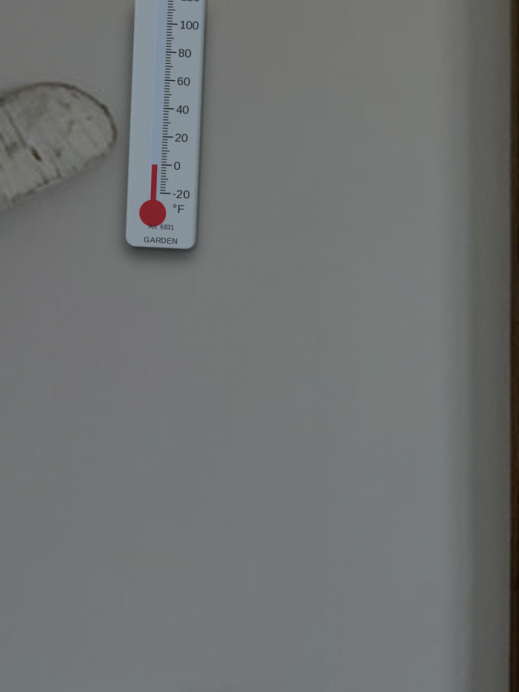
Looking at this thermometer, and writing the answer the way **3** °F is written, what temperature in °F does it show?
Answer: **0** °F
